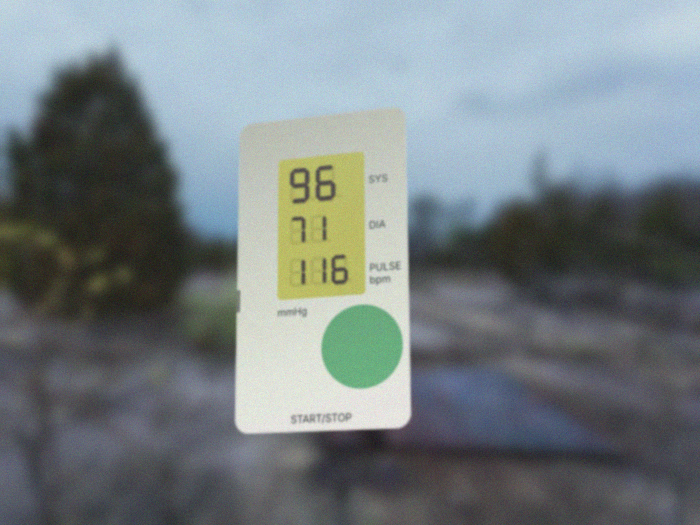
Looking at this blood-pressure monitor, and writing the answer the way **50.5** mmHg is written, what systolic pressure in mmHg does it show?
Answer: **96** mmHg
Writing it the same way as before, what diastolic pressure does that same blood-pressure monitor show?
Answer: **71** mmHg
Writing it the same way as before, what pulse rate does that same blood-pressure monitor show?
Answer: **116** bpm
